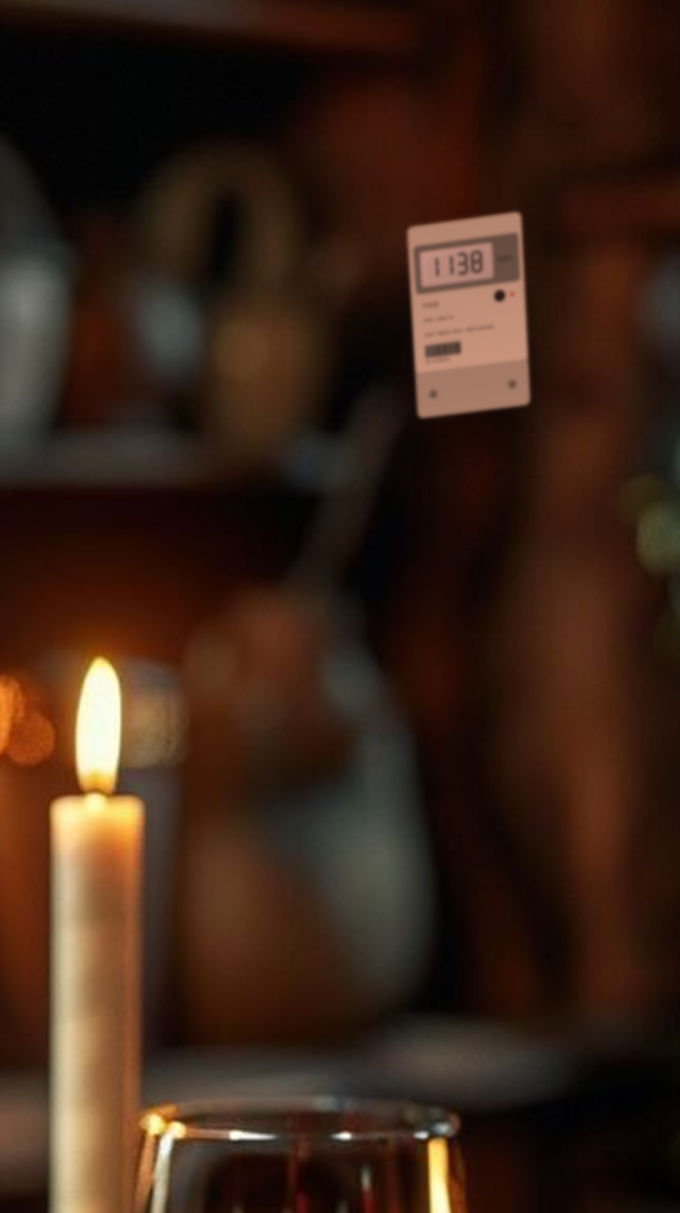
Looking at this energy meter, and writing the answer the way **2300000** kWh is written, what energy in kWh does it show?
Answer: **1138** kWh
